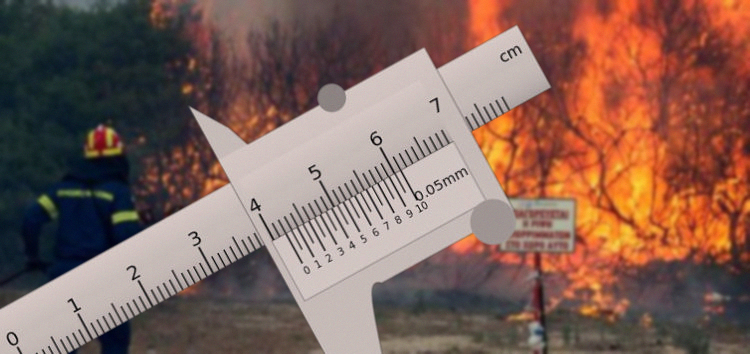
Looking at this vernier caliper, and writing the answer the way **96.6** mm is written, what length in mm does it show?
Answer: **42.0** mm
